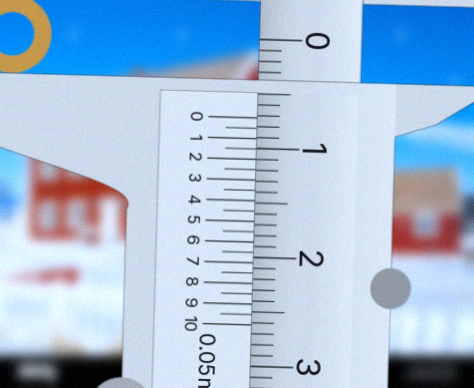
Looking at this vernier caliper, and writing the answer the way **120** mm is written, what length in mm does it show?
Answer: **7.2** mm
